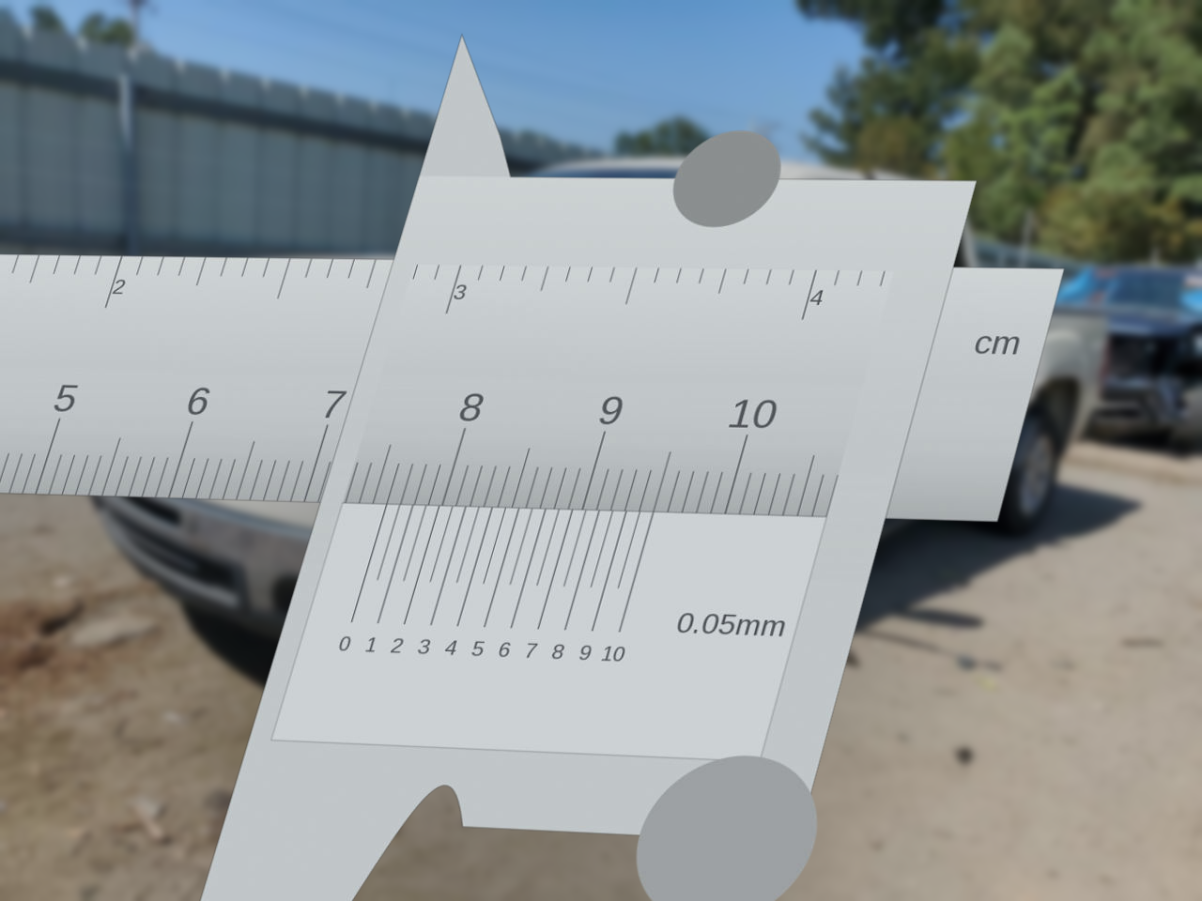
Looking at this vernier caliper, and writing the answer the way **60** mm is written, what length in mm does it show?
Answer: **76.0** mm
